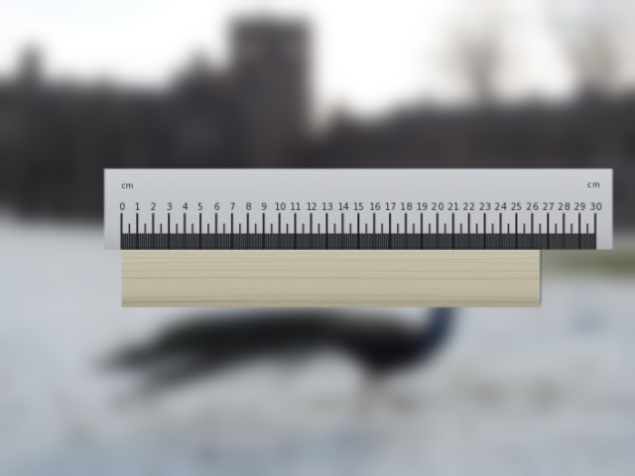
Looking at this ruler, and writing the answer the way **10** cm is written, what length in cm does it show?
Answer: **26.5** cm
